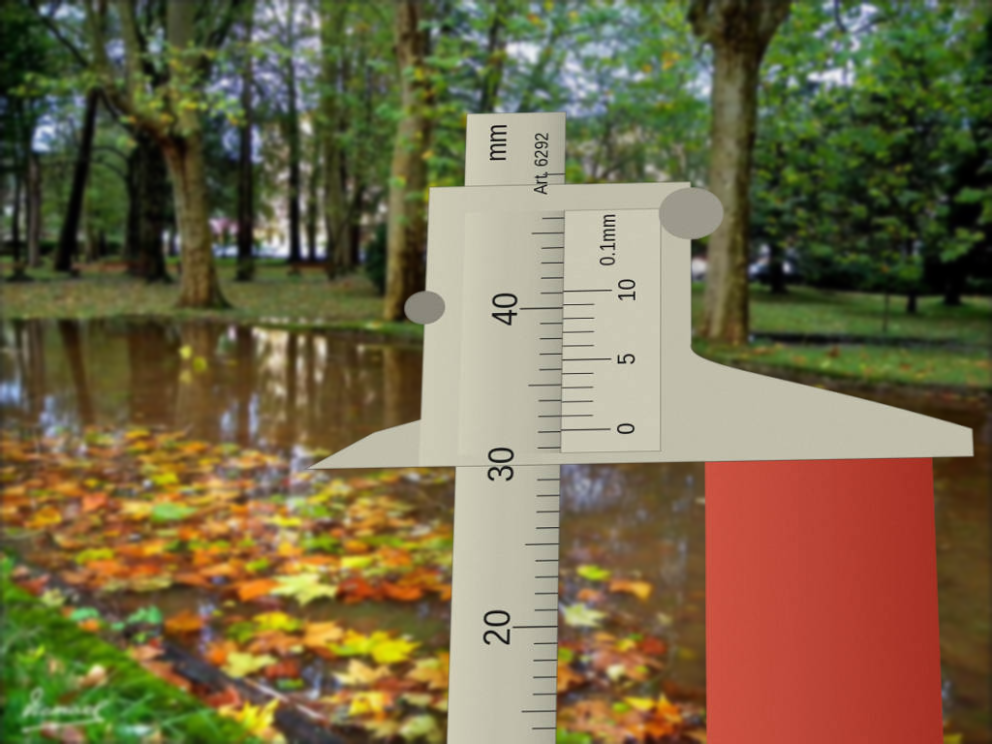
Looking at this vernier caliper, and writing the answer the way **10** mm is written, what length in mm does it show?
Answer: **32.1** mm
